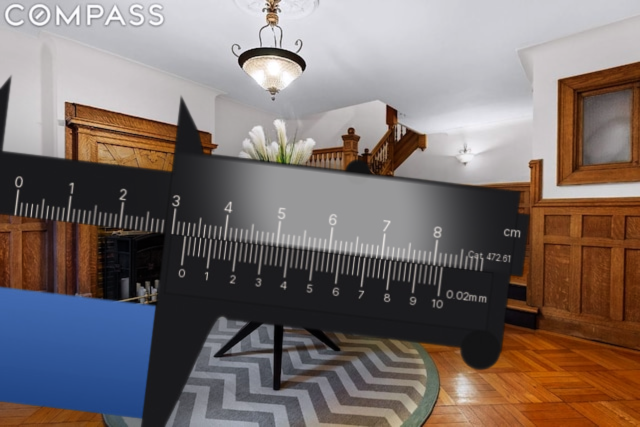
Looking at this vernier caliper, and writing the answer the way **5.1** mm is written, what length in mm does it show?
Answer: **32.5** mm
